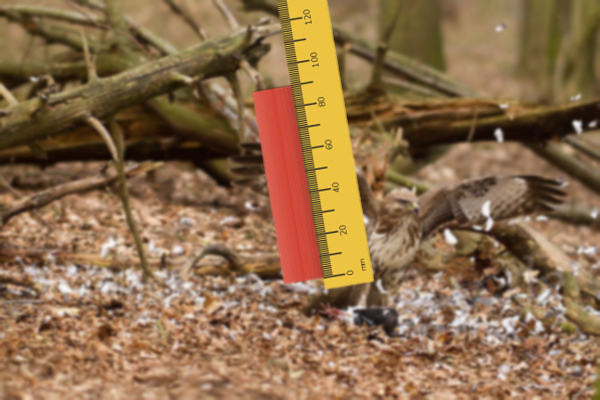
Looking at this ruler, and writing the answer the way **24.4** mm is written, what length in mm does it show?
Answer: **90** mm
